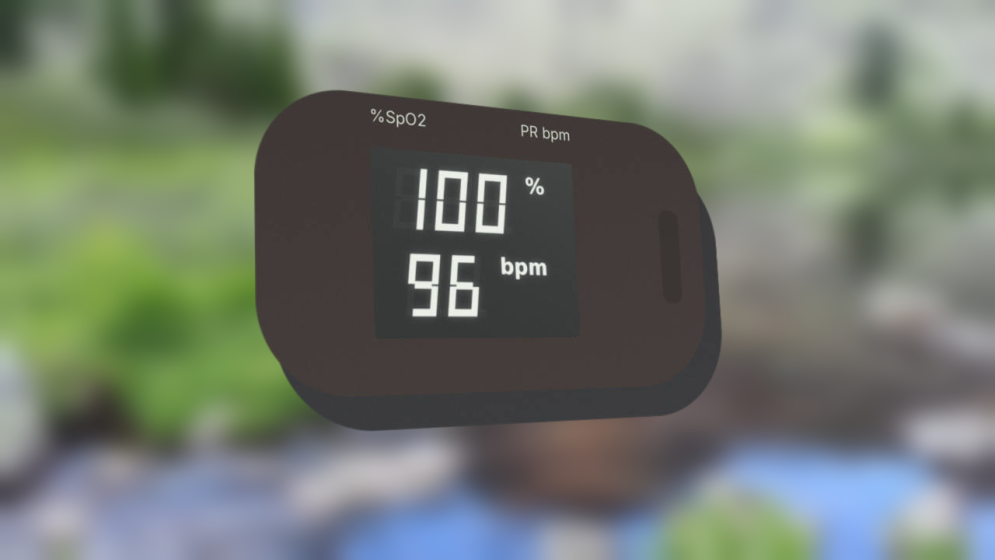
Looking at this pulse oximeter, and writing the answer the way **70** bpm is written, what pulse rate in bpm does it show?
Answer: **96** bpm
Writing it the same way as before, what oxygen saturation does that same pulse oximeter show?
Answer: **100** %
